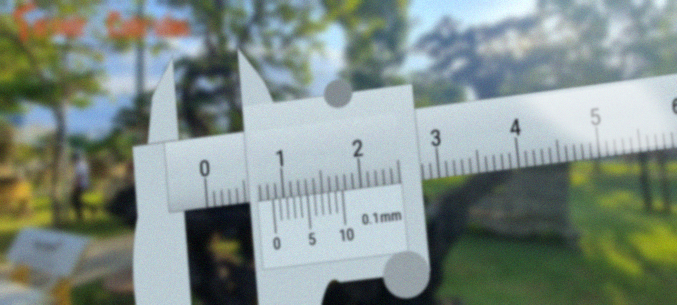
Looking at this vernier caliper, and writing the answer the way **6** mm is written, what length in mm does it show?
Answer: **8.6** mm
